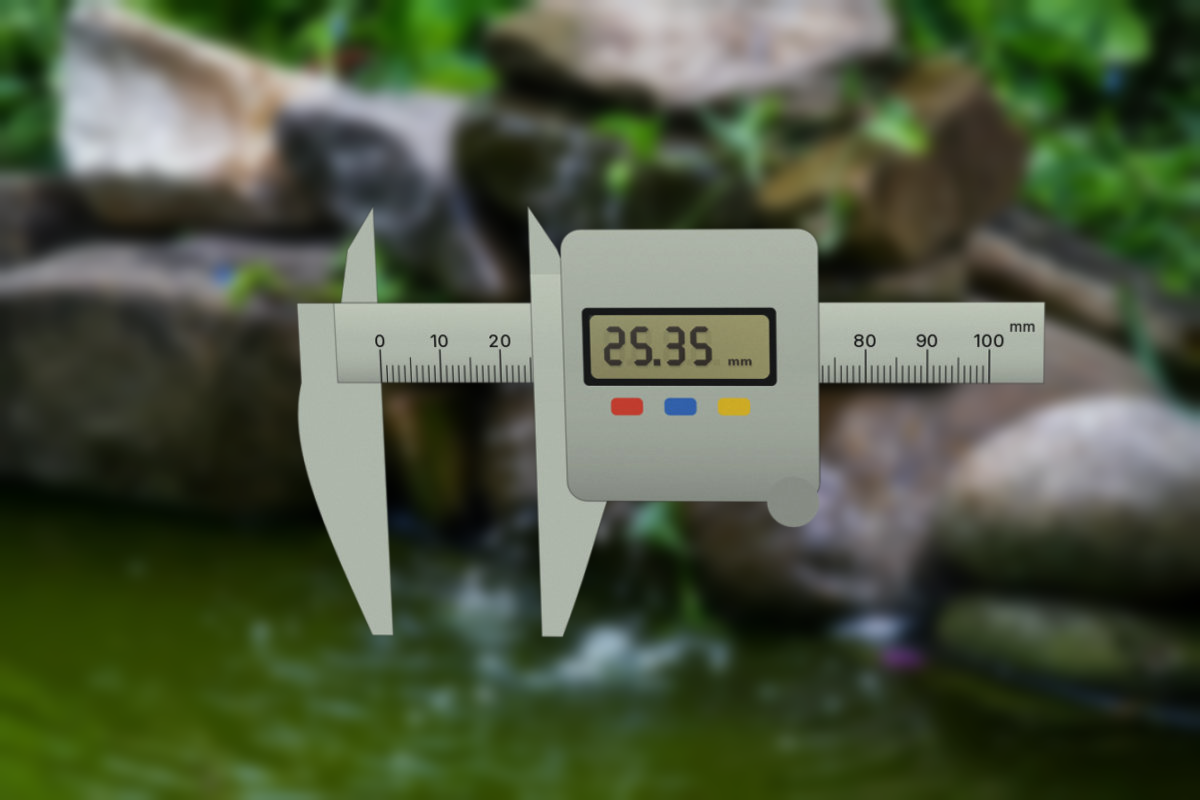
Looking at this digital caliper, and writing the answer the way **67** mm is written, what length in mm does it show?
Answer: **25.35** mm
